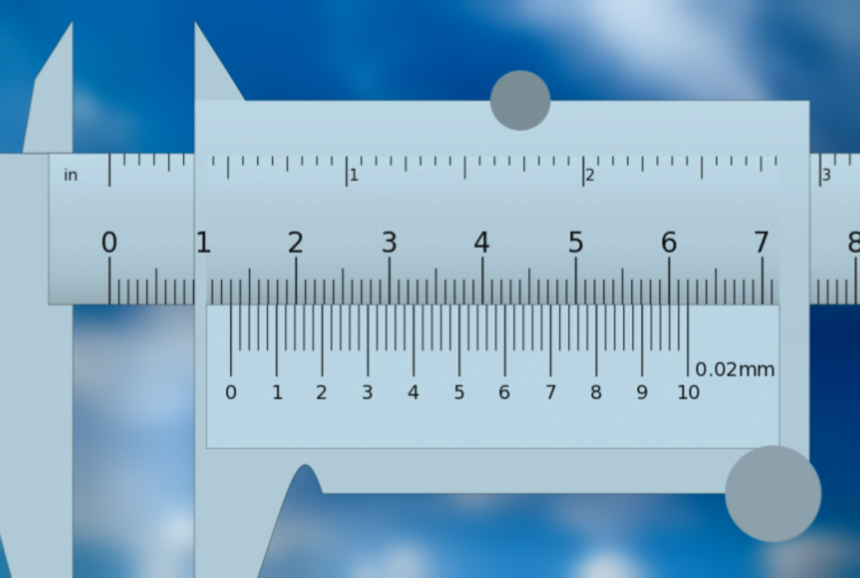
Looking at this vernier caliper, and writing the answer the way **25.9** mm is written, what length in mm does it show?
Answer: **13.0** mm
